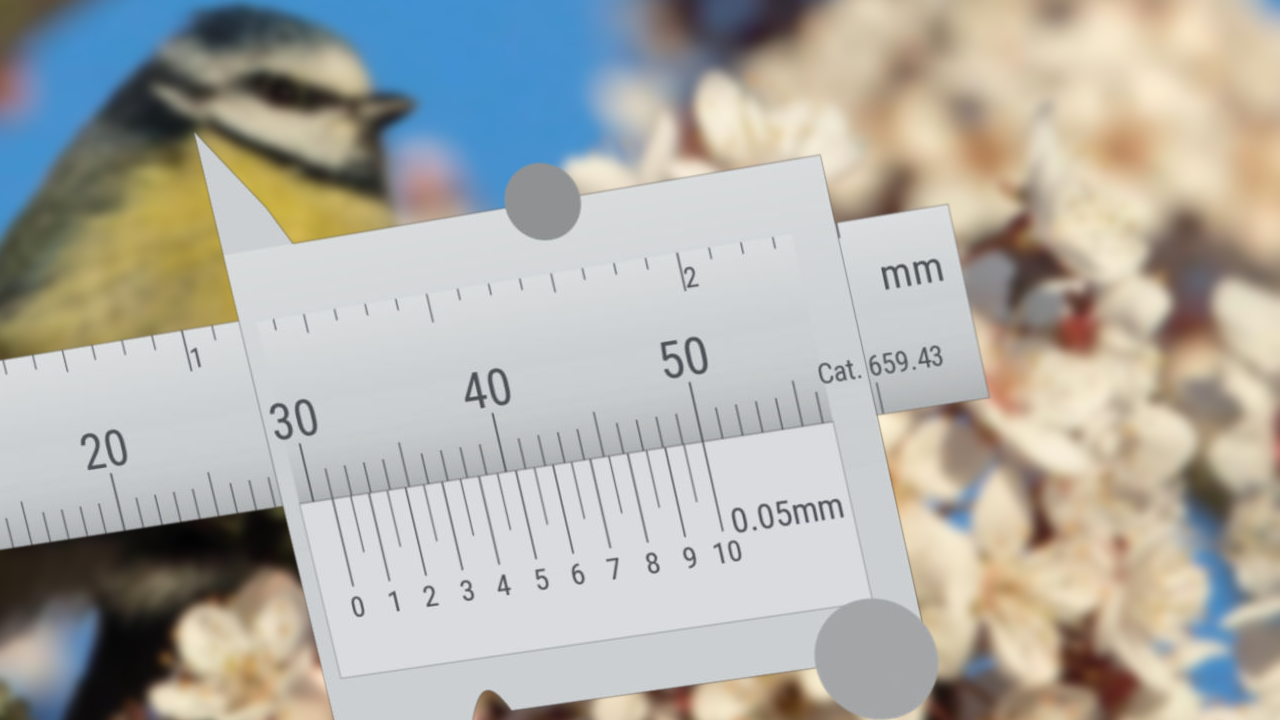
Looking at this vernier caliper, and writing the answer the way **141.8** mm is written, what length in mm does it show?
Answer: **31.0** mm
